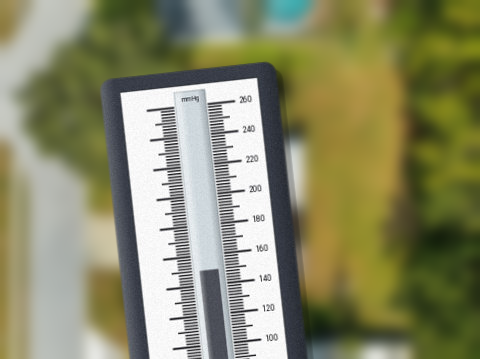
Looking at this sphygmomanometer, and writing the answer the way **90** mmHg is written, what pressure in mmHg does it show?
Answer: **150** mmHg
